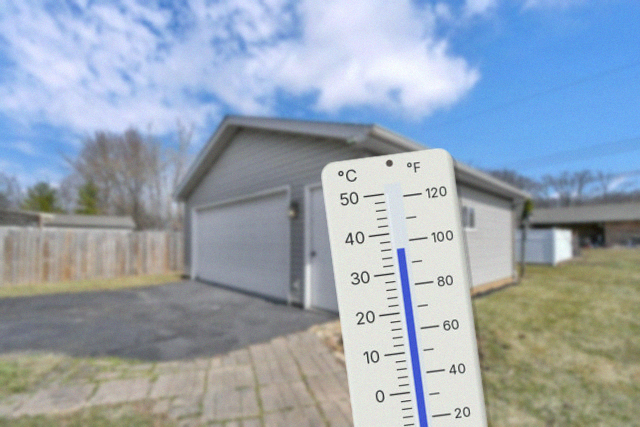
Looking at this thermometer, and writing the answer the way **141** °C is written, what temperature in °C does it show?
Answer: **36** °C
